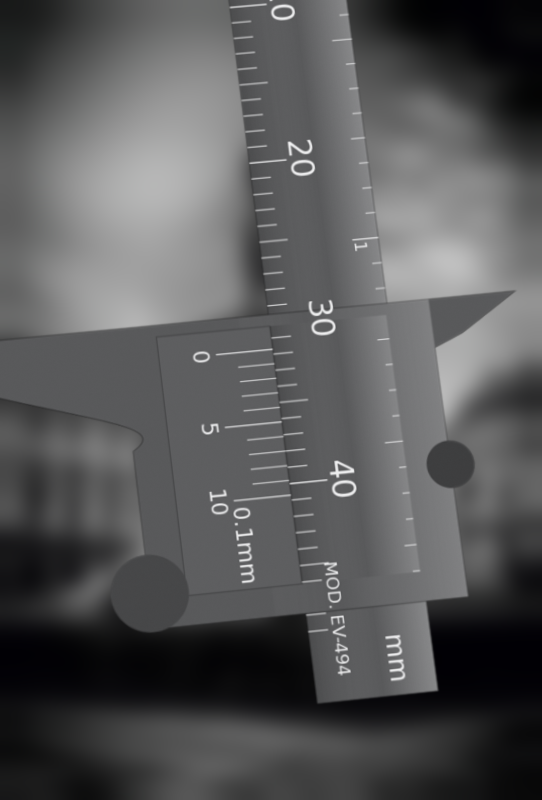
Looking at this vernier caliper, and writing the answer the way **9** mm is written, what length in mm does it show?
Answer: **31.7** mm
